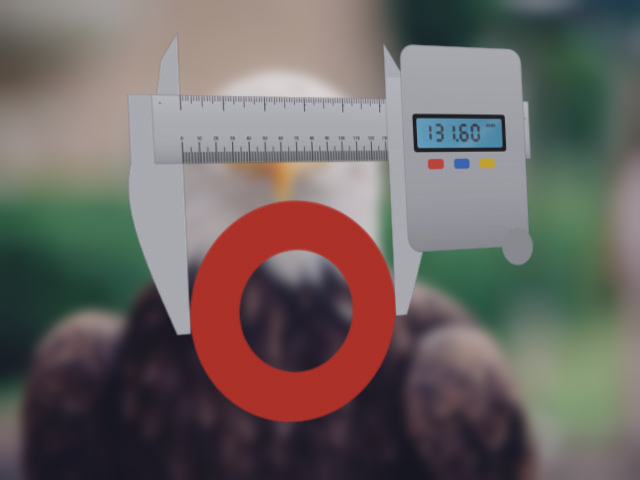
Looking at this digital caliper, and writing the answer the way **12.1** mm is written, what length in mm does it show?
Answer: **131.60** mm
